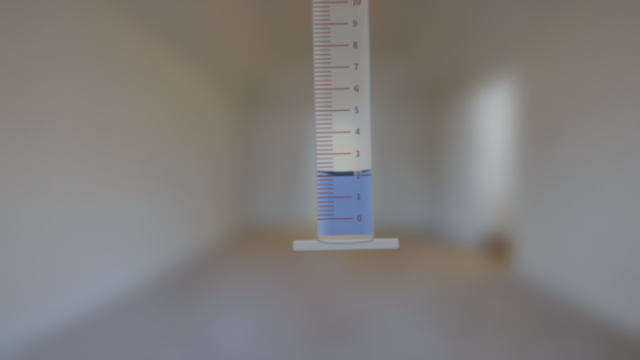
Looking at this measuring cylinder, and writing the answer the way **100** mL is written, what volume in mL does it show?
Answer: **2** mL
